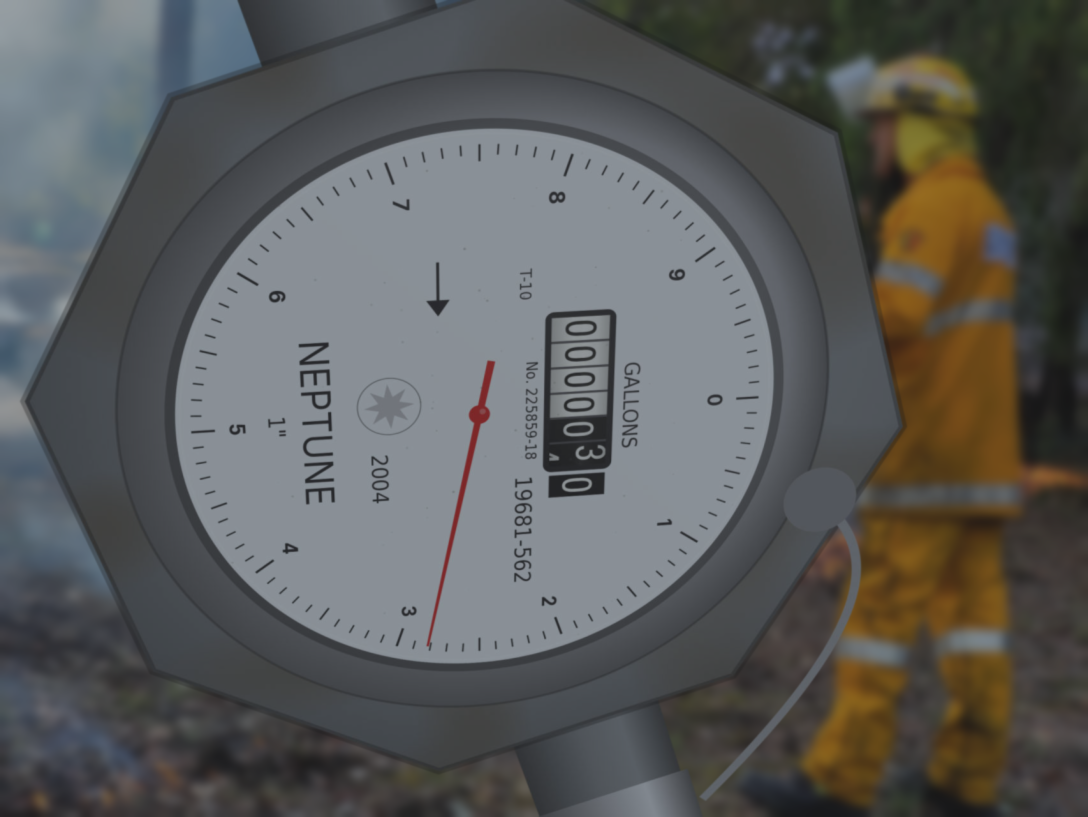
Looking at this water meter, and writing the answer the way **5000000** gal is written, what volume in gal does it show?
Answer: **32.8** gal
